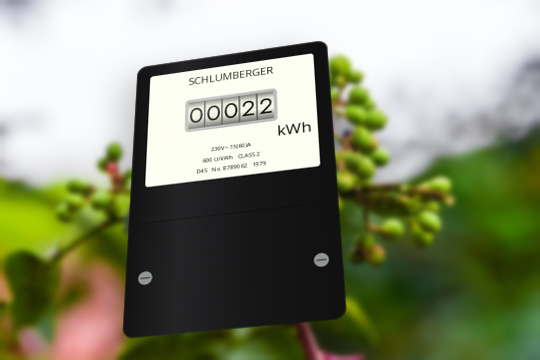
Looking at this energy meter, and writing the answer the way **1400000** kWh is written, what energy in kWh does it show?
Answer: **22** kWh
